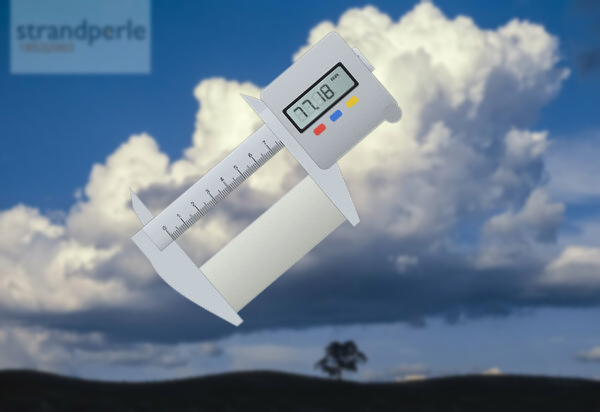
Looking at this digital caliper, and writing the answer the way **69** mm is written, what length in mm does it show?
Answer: **77.18** mm
